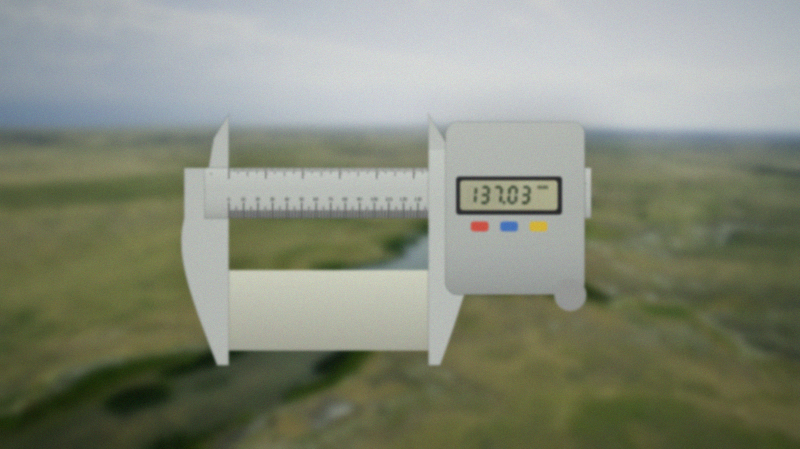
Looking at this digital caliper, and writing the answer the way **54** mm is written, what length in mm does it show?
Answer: **137.03** mm
